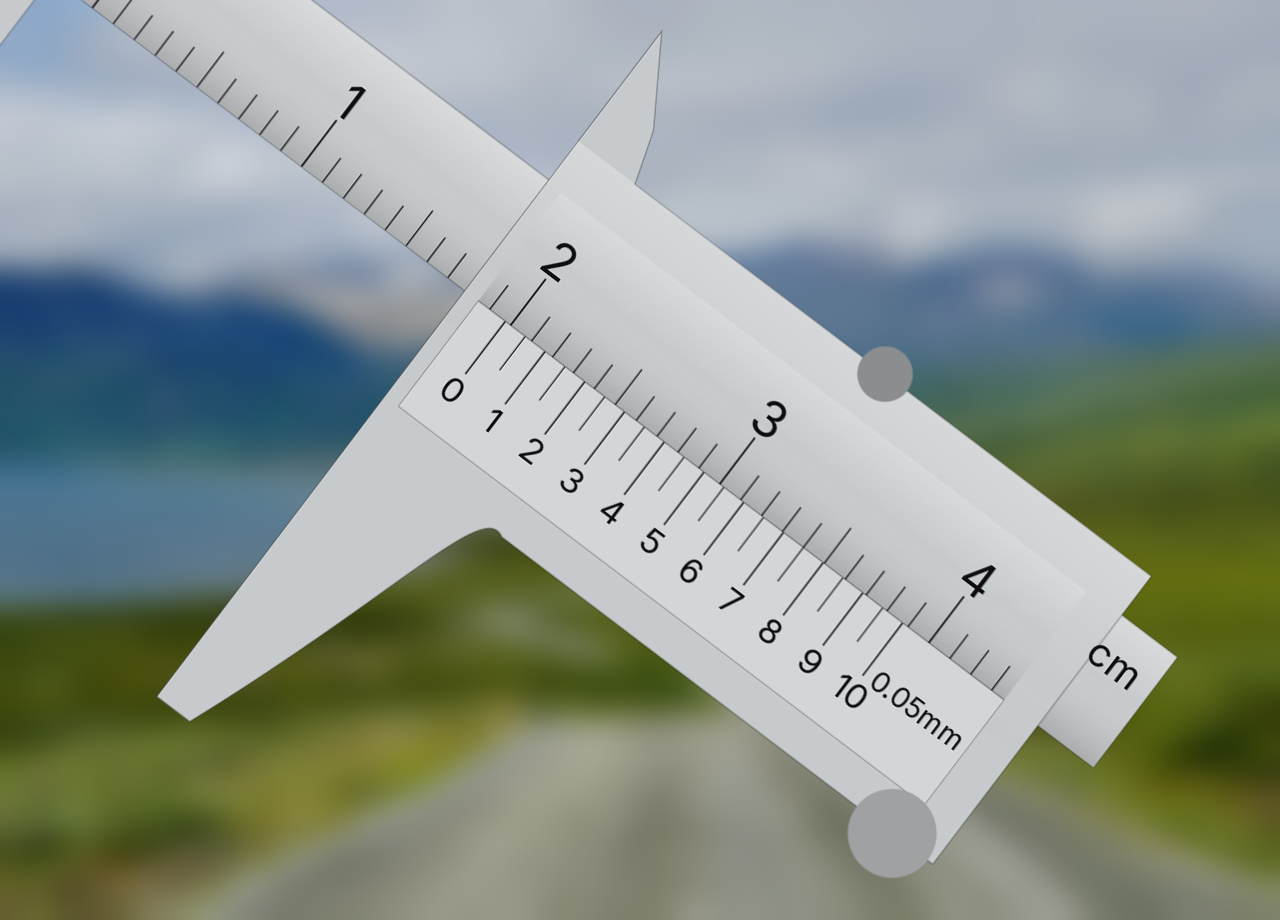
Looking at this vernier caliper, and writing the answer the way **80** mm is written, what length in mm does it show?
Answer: **19.75** mm
